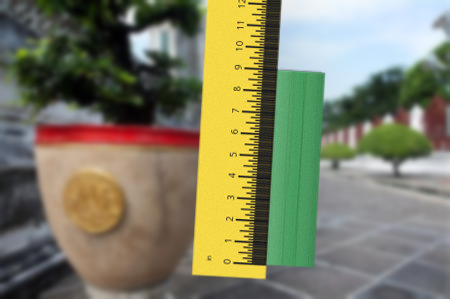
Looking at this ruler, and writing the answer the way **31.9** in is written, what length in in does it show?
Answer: **9** in
